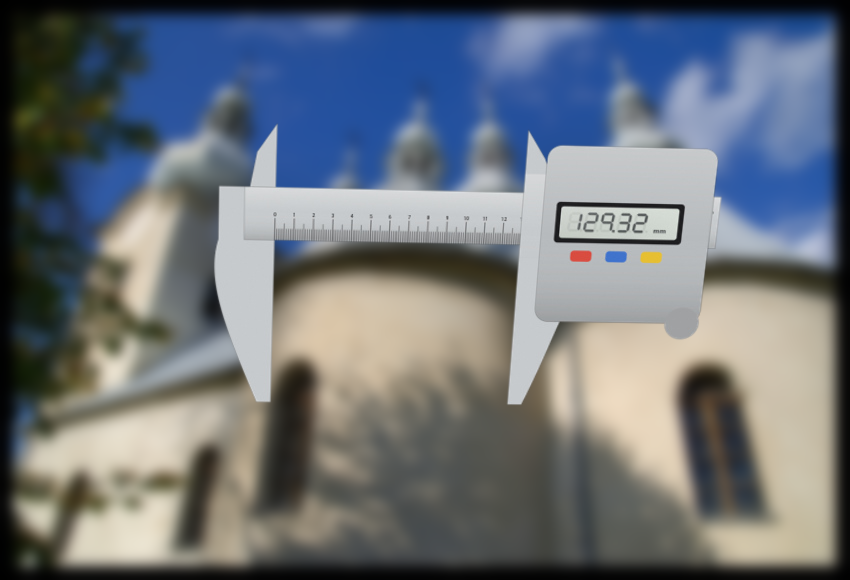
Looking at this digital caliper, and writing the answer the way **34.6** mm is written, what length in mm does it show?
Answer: **129.32** mm
